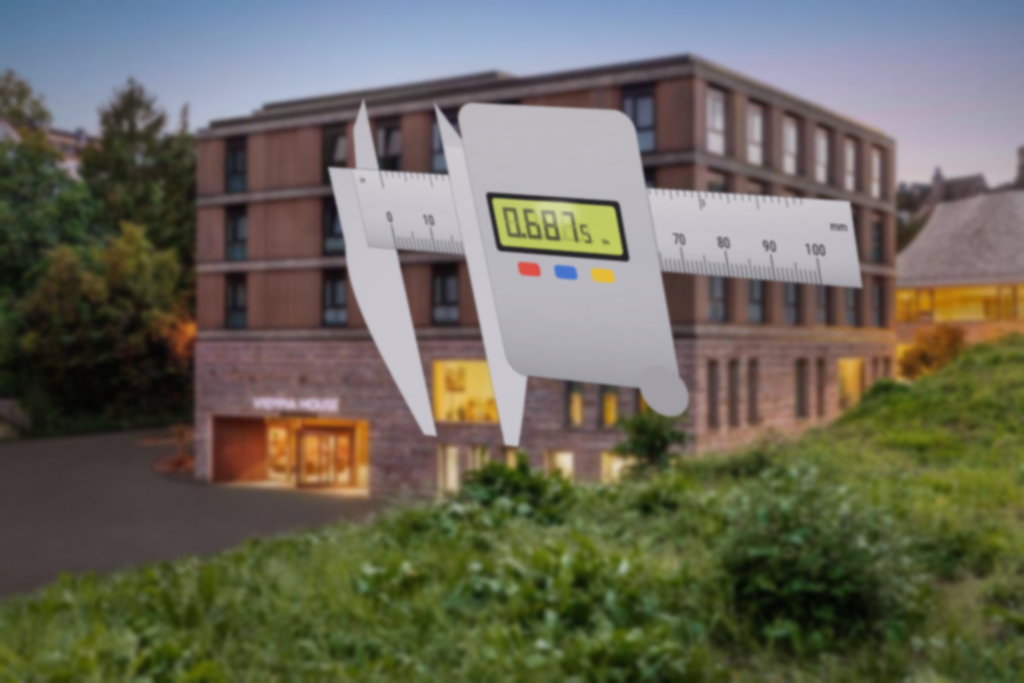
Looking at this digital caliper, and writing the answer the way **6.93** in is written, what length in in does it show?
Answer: **0.6875** in
